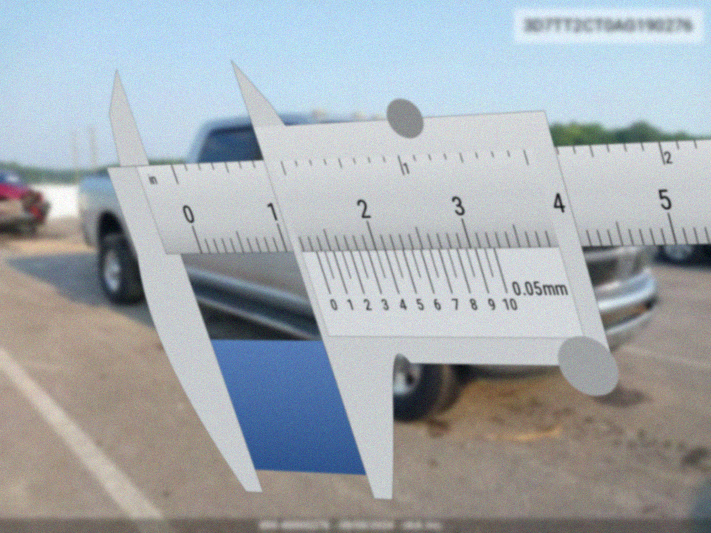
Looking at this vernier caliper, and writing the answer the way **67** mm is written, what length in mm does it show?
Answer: **13.4** mm
